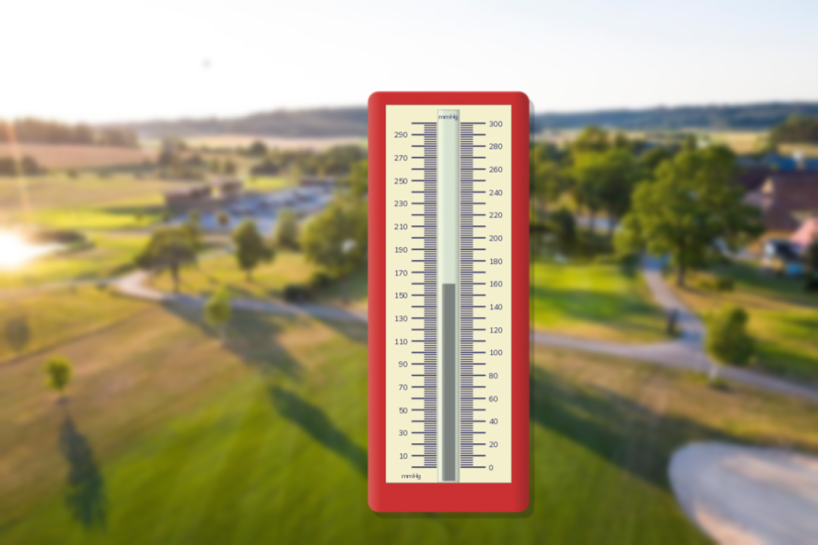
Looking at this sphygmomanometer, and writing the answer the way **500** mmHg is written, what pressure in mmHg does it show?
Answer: **160** mmHg
